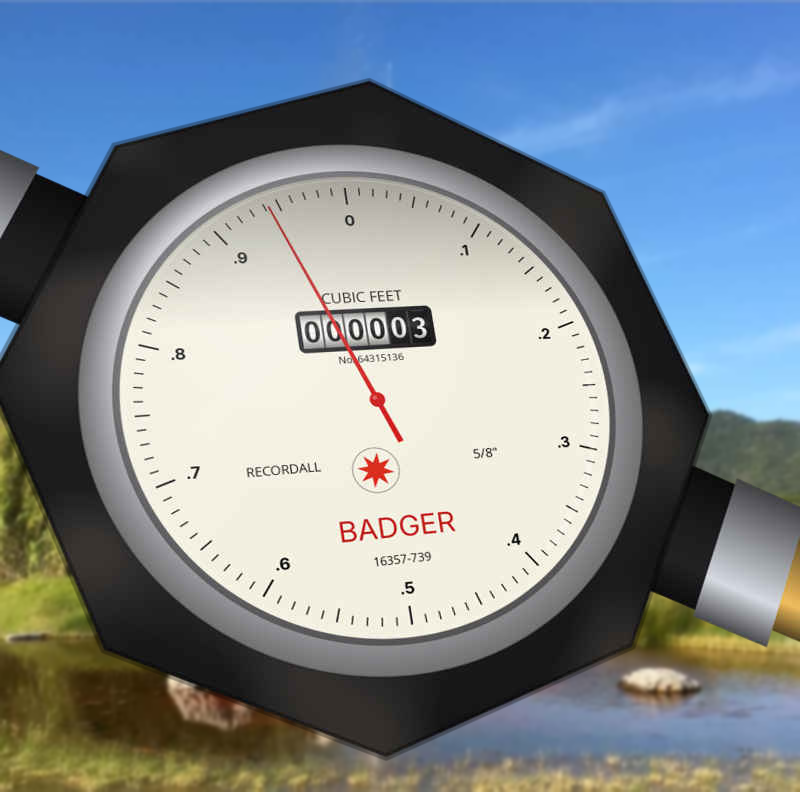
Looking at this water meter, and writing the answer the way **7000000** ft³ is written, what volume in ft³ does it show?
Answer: **2.94** ft³
